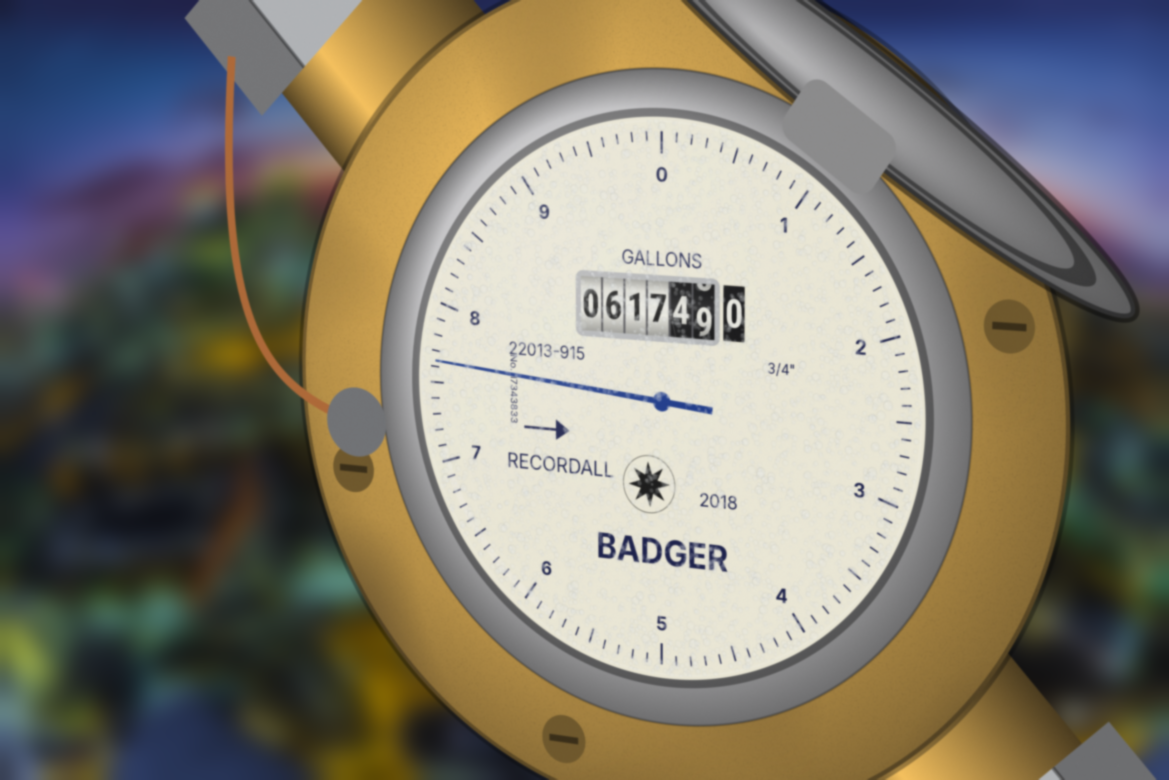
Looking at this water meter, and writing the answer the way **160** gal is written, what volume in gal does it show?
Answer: **617487.6** gal
